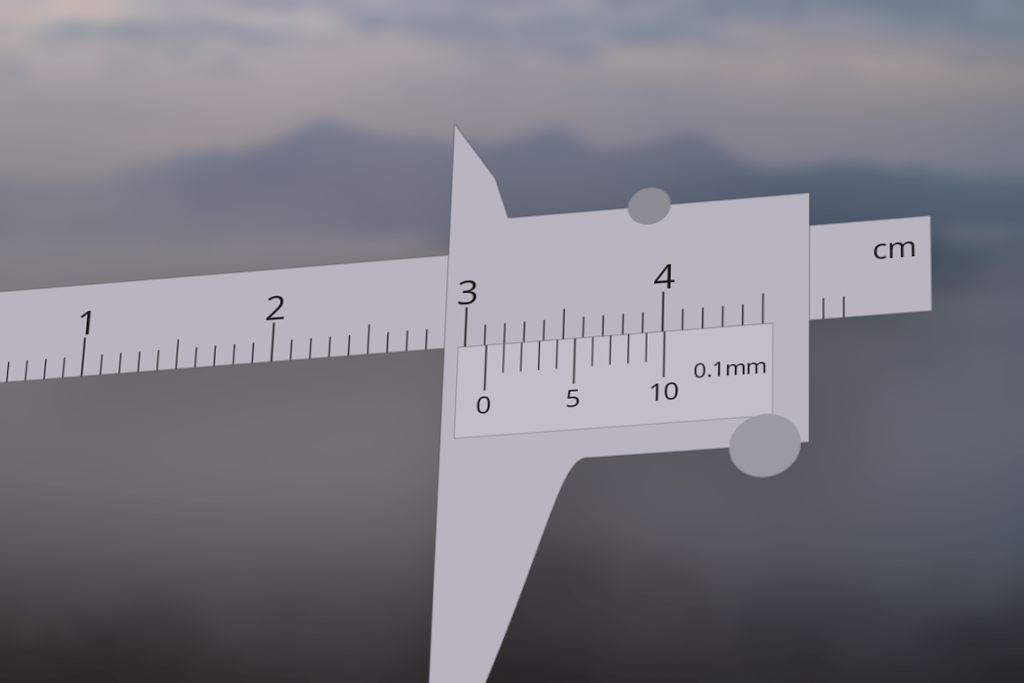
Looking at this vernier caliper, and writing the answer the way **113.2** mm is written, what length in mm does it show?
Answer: **31.1** mm
